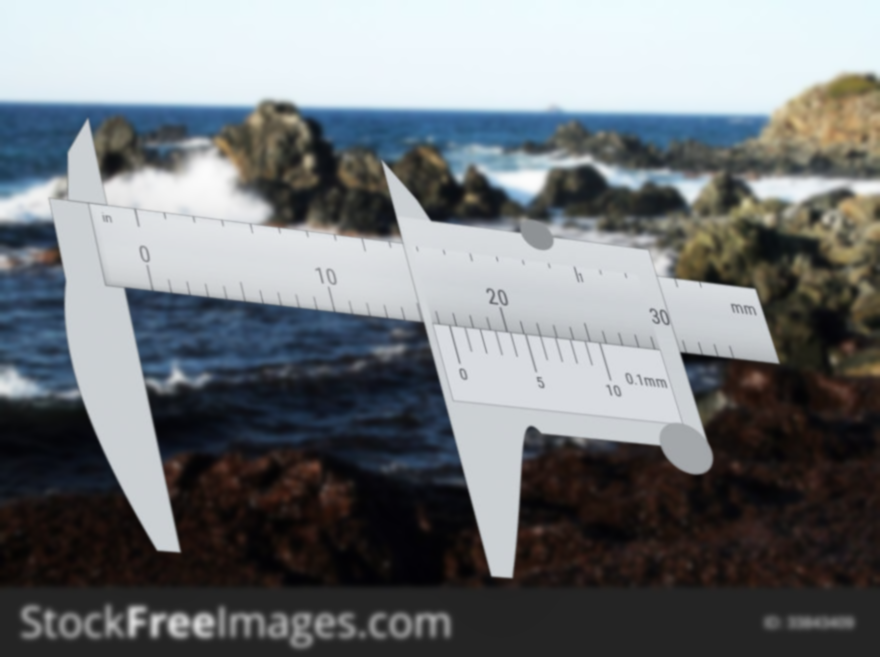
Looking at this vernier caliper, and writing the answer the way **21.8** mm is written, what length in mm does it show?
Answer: **16.6** mm
